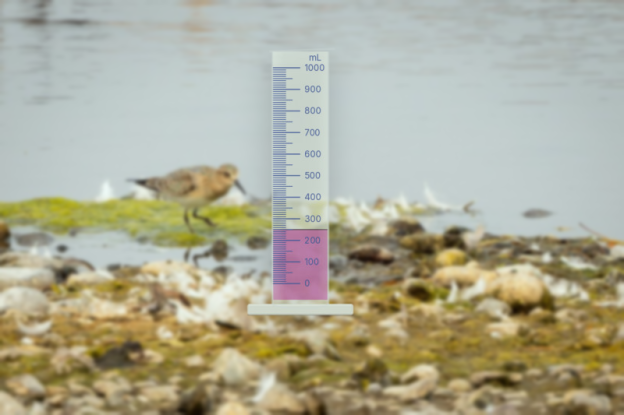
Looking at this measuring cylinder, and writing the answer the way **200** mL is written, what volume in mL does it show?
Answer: **250** mL
